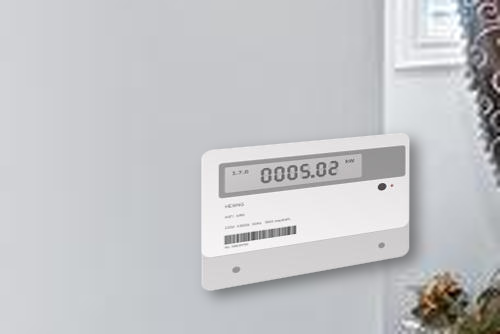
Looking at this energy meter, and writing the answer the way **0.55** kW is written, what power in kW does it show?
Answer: **5.02** kW
